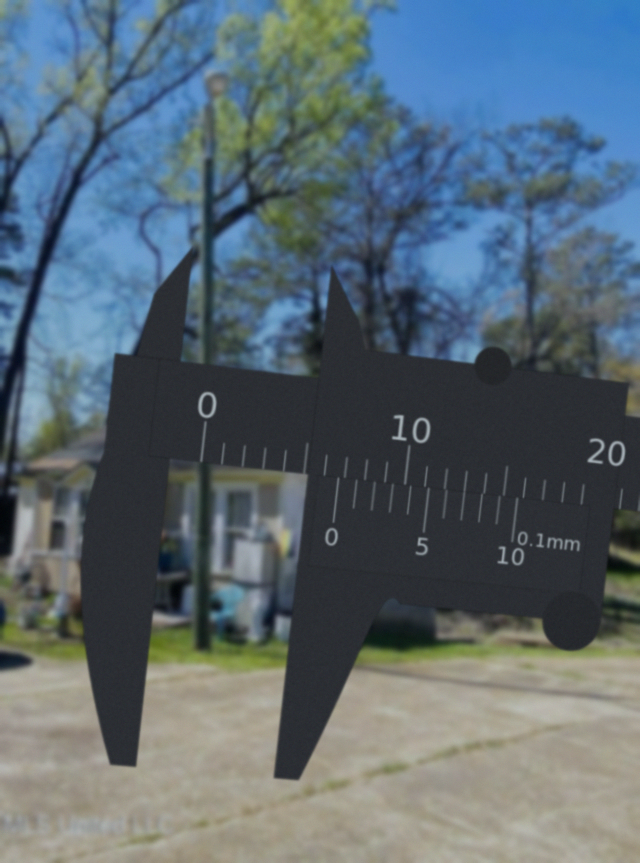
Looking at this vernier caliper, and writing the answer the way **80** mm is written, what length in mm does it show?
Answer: **6.7** mm
